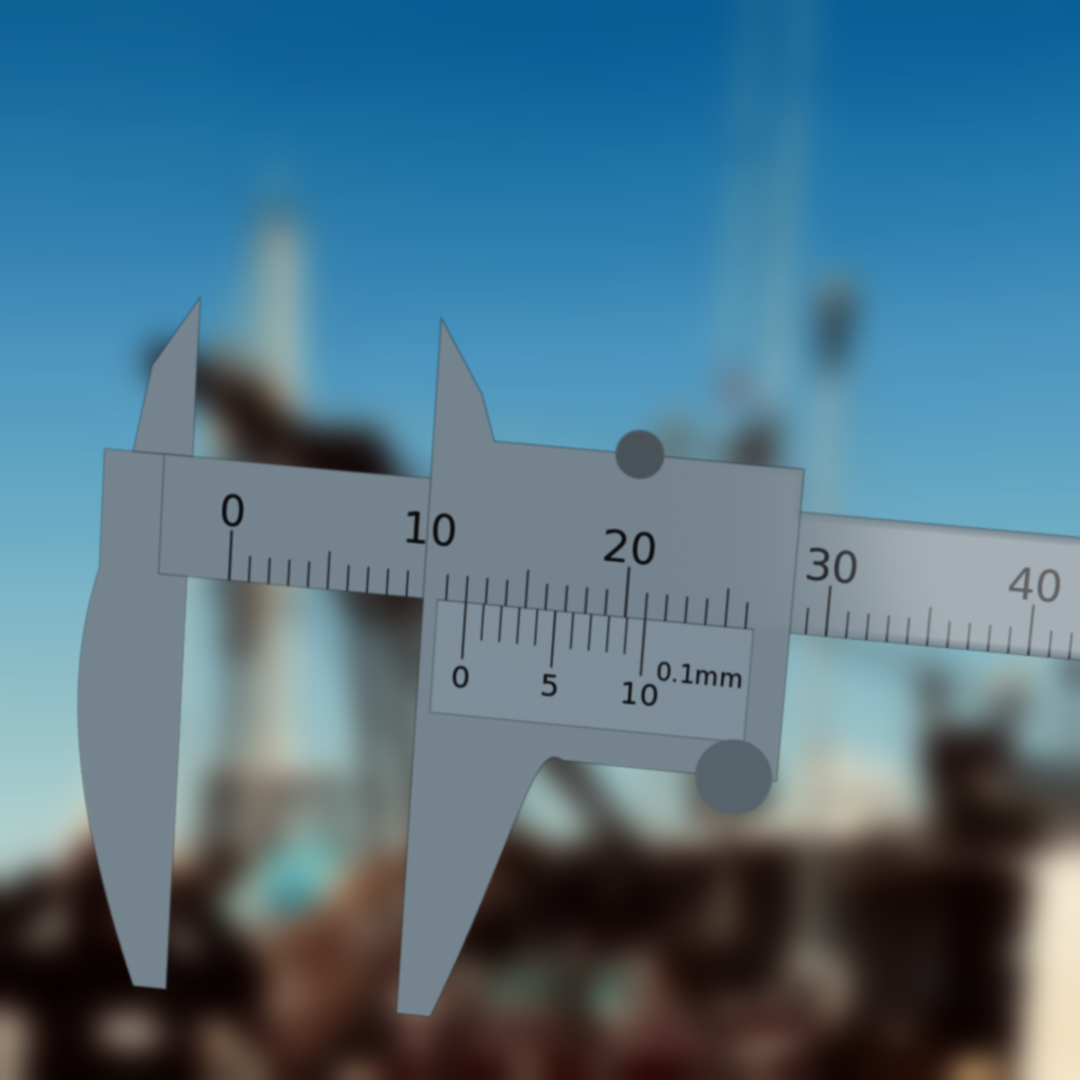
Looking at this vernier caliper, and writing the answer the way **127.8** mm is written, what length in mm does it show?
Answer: **12.0** mm
